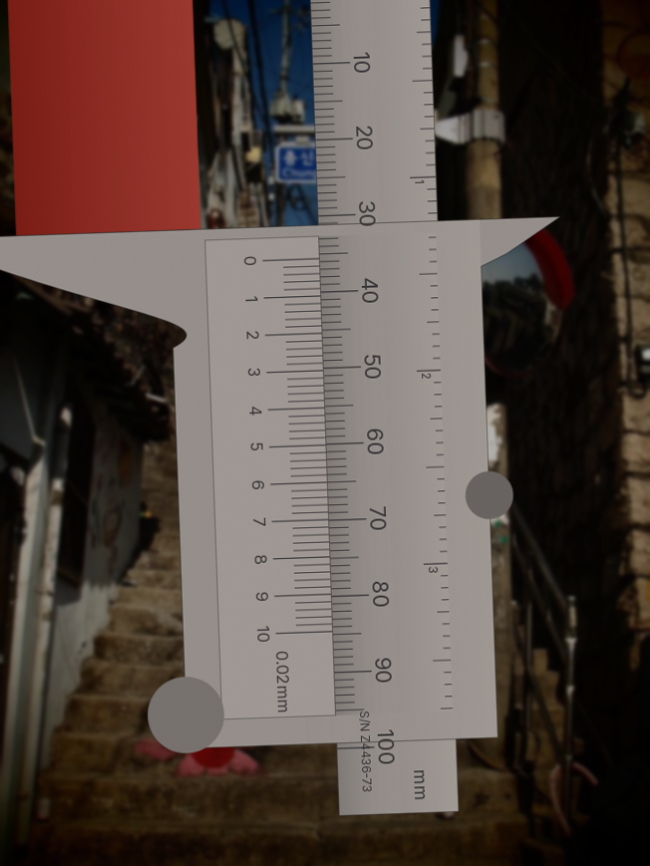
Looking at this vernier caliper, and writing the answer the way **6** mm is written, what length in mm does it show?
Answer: **35.6** mm
